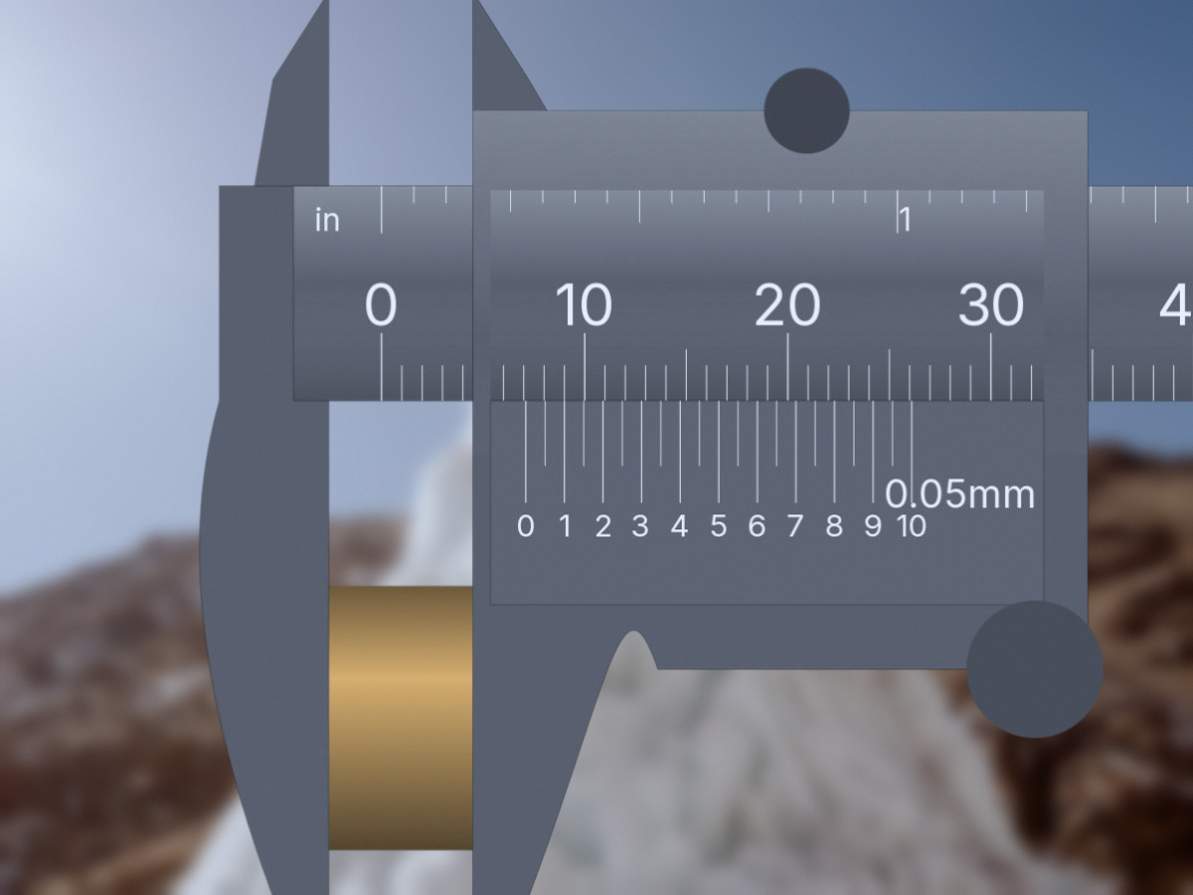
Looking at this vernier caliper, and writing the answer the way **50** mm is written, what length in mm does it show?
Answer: **7.1** mm
